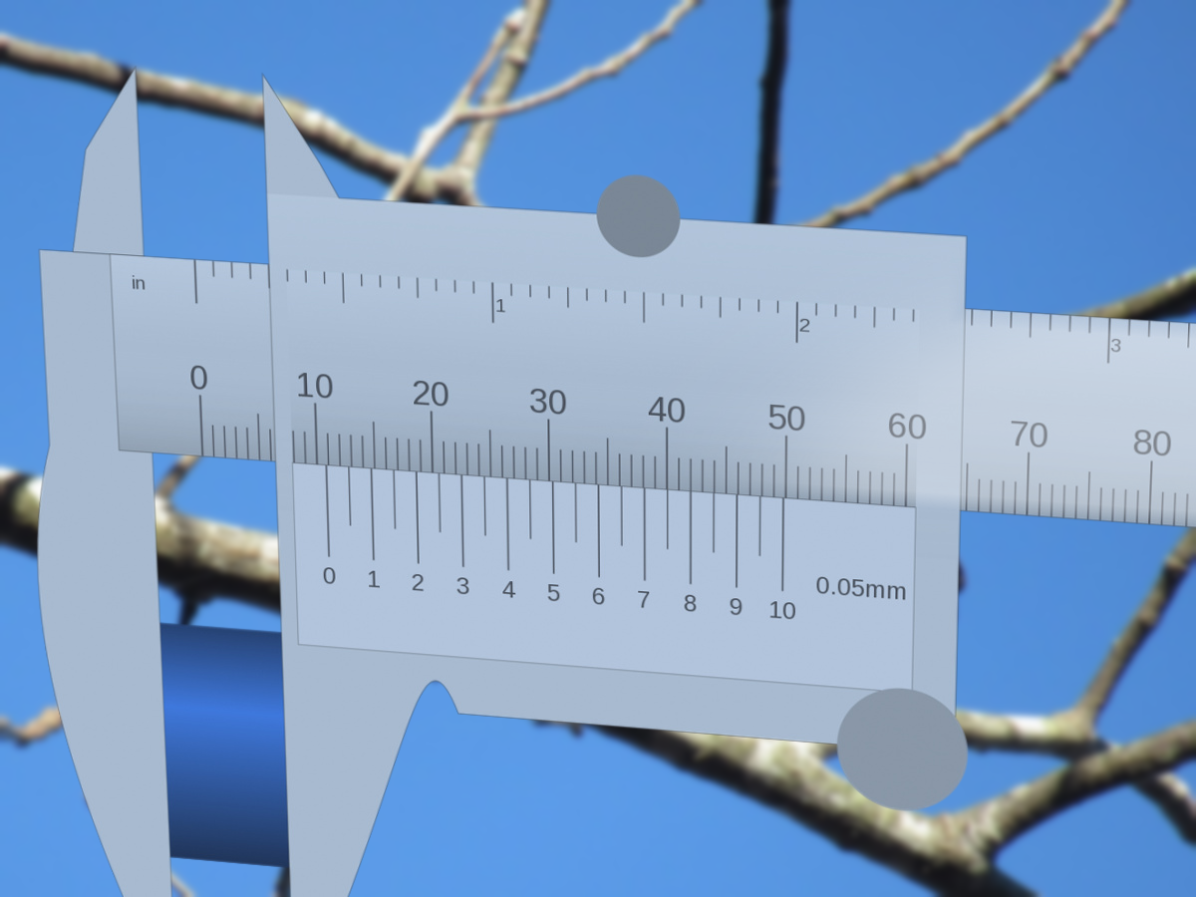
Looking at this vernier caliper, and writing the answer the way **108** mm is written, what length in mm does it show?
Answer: **10.8** mm
